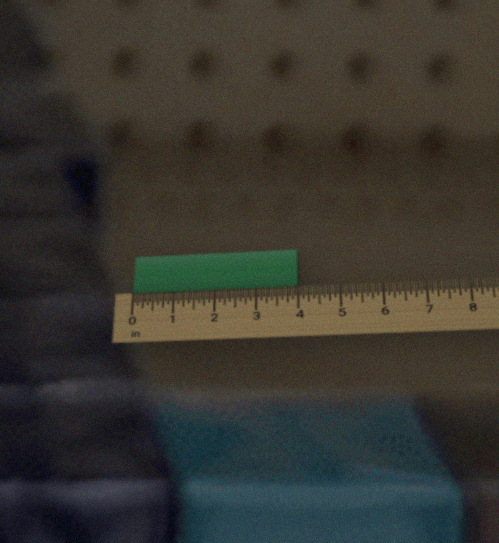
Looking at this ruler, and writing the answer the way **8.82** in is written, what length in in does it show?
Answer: **4** in
